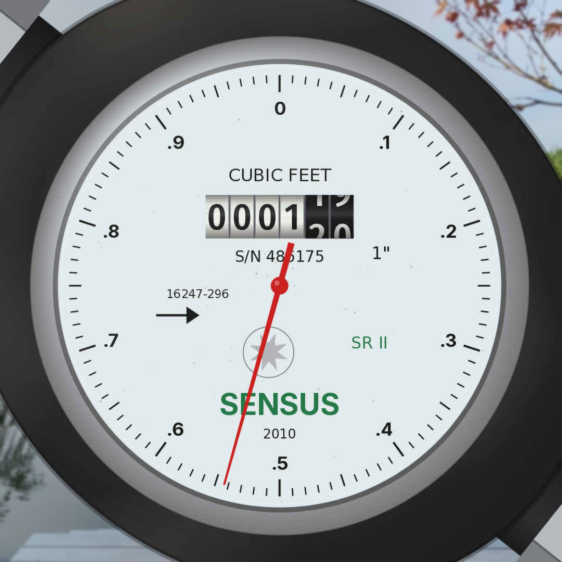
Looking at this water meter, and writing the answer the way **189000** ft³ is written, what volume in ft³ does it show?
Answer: **119.54** ft³
